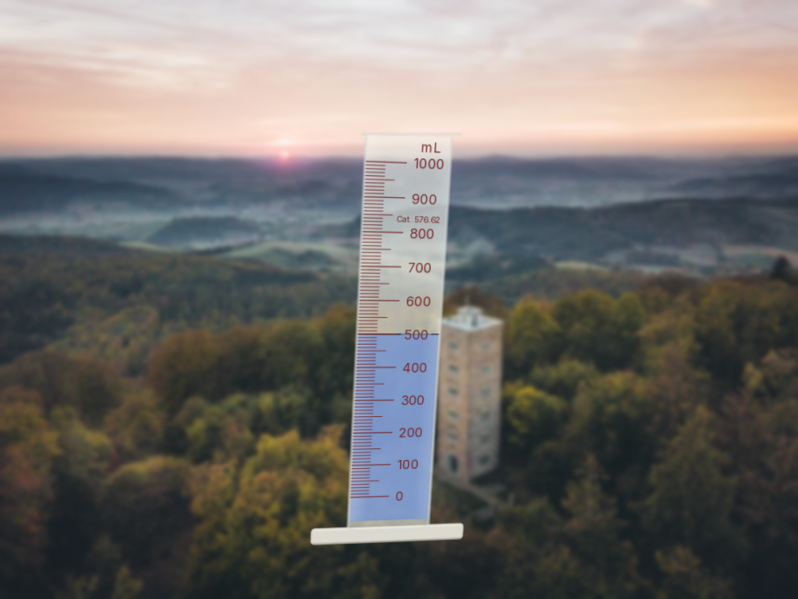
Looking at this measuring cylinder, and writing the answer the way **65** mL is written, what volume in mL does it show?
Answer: **500** mL
